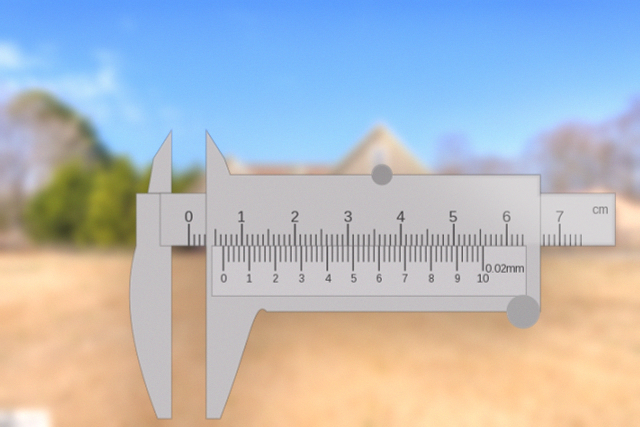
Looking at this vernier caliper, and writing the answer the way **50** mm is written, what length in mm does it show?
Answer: **6.5** mm
